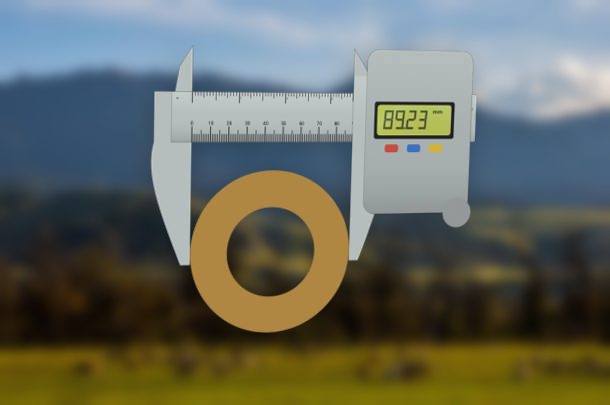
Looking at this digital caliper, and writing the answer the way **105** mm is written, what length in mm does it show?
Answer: **89.23** mm
